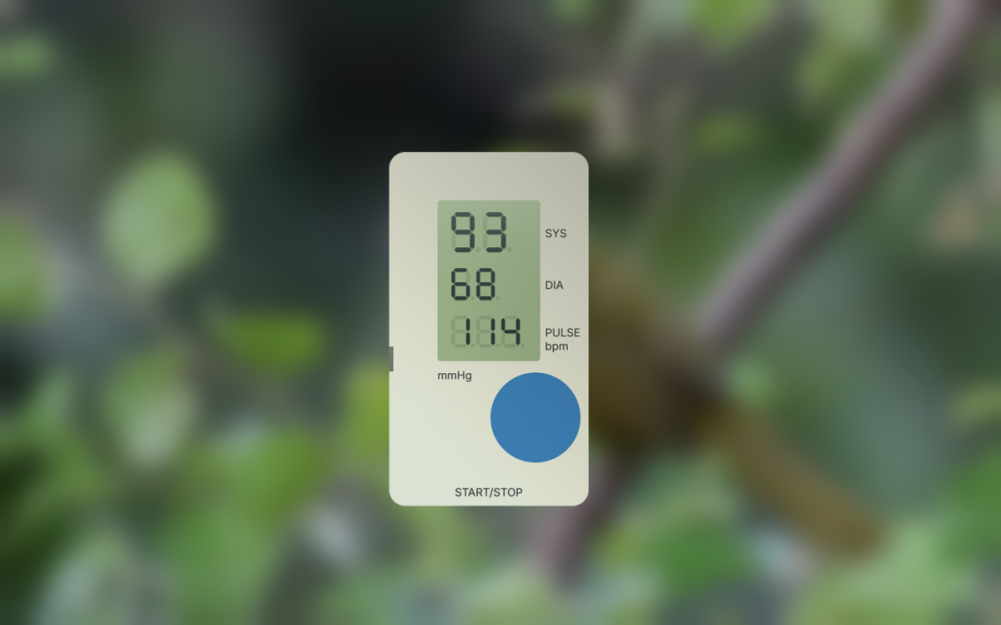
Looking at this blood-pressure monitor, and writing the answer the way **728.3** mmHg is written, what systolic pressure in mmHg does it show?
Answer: **93** mmHg
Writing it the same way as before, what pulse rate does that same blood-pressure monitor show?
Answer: **114** bpm
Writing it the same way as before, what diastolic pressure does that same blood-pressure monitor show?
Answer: **68** mmHg
